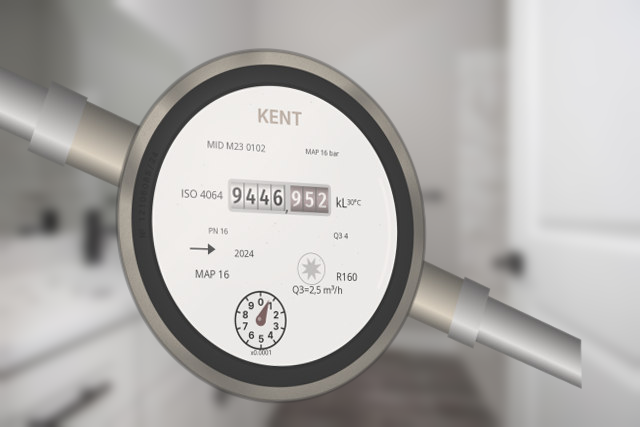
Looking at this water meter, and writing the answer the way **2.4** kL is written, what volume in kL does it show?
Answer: **9446.9520** kL
